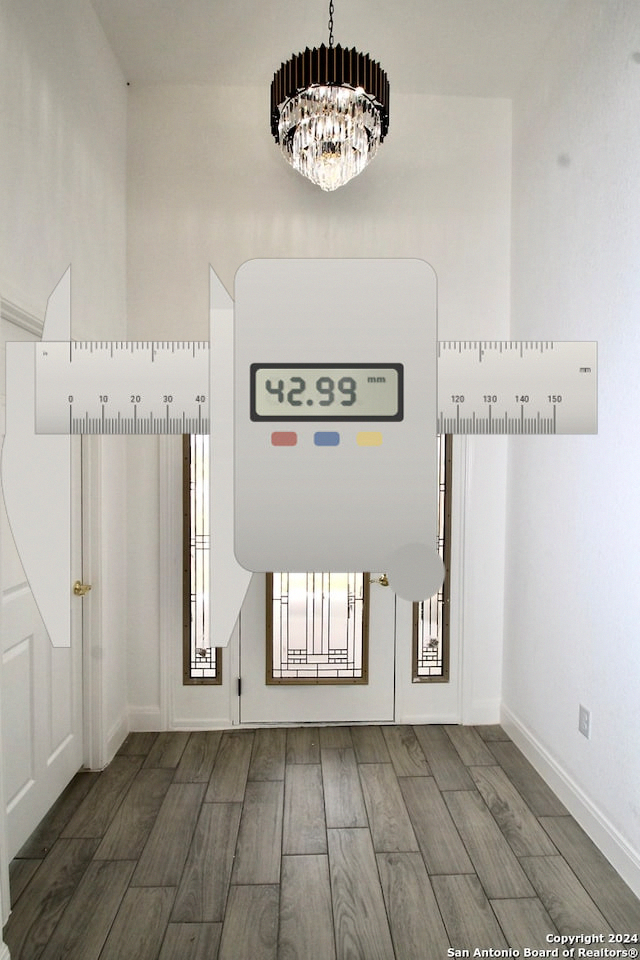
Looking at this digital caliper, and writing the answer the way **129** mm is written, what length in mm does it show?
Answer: **42.99** mm
